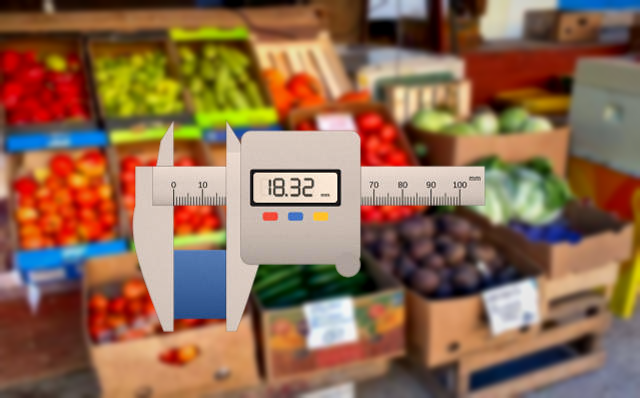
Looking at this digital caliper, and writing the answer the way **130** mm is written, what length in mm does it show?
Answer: **18.32** mm
